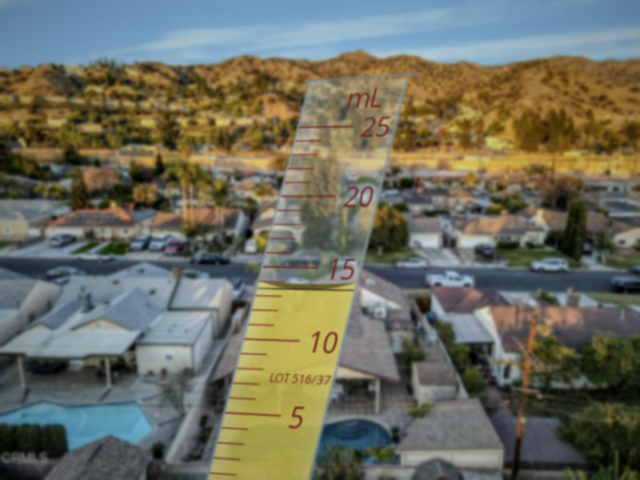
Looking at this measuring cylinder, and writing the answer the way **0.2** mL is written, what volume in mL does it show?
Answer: **13.5** mL
